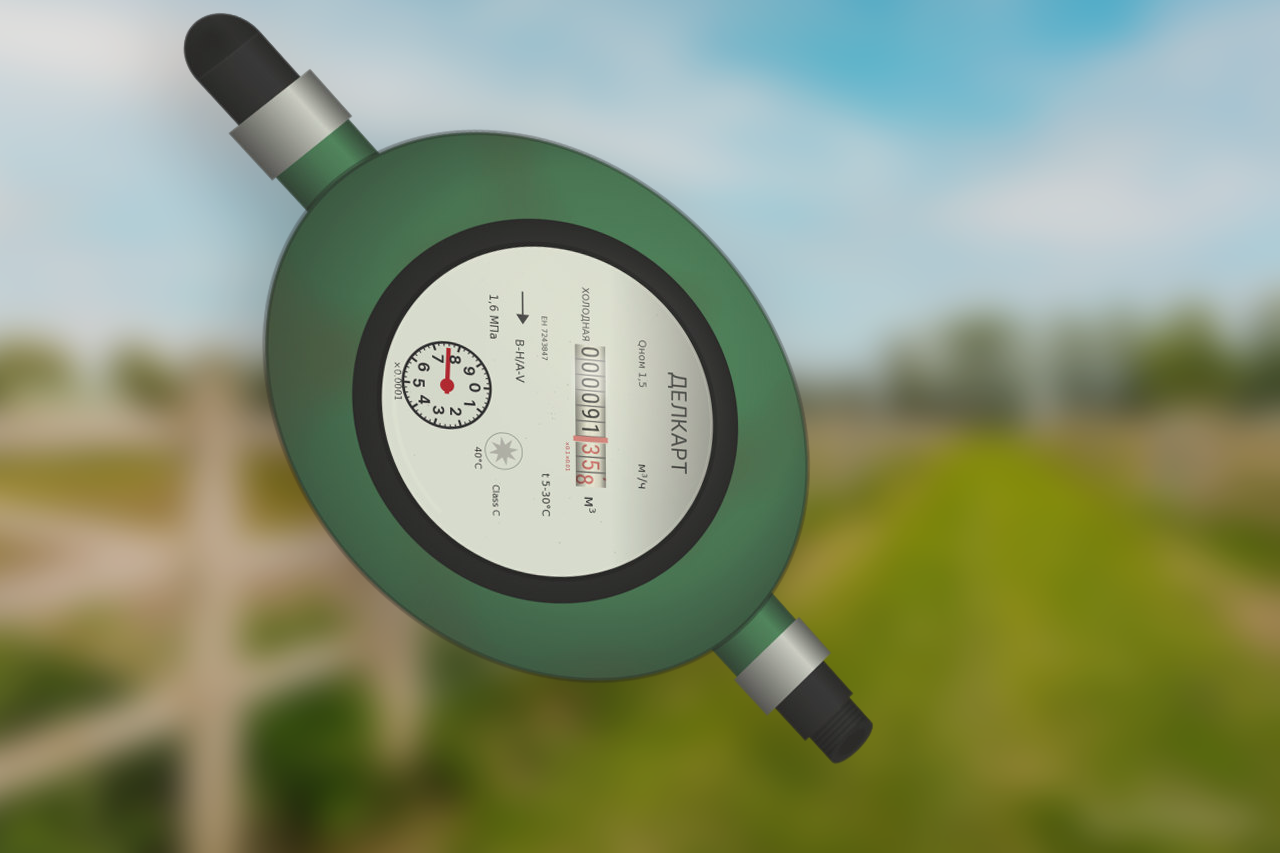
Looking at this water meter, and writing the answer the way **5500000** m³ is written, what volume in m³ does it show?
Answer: **91.3577** m³
